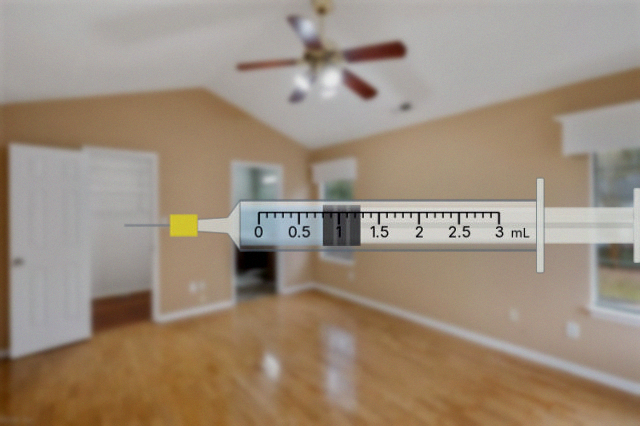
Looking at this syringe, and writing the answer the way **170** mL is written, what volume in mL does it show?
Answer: **0.8** mL
